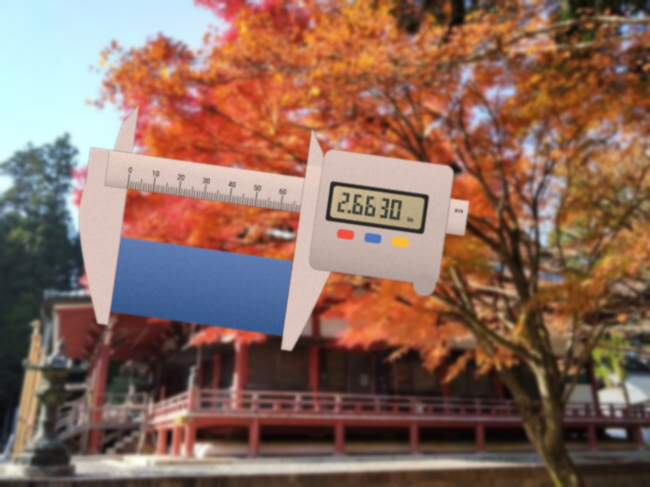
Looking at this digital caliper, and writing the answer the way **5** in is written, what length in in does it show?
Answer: **2.6630** in
